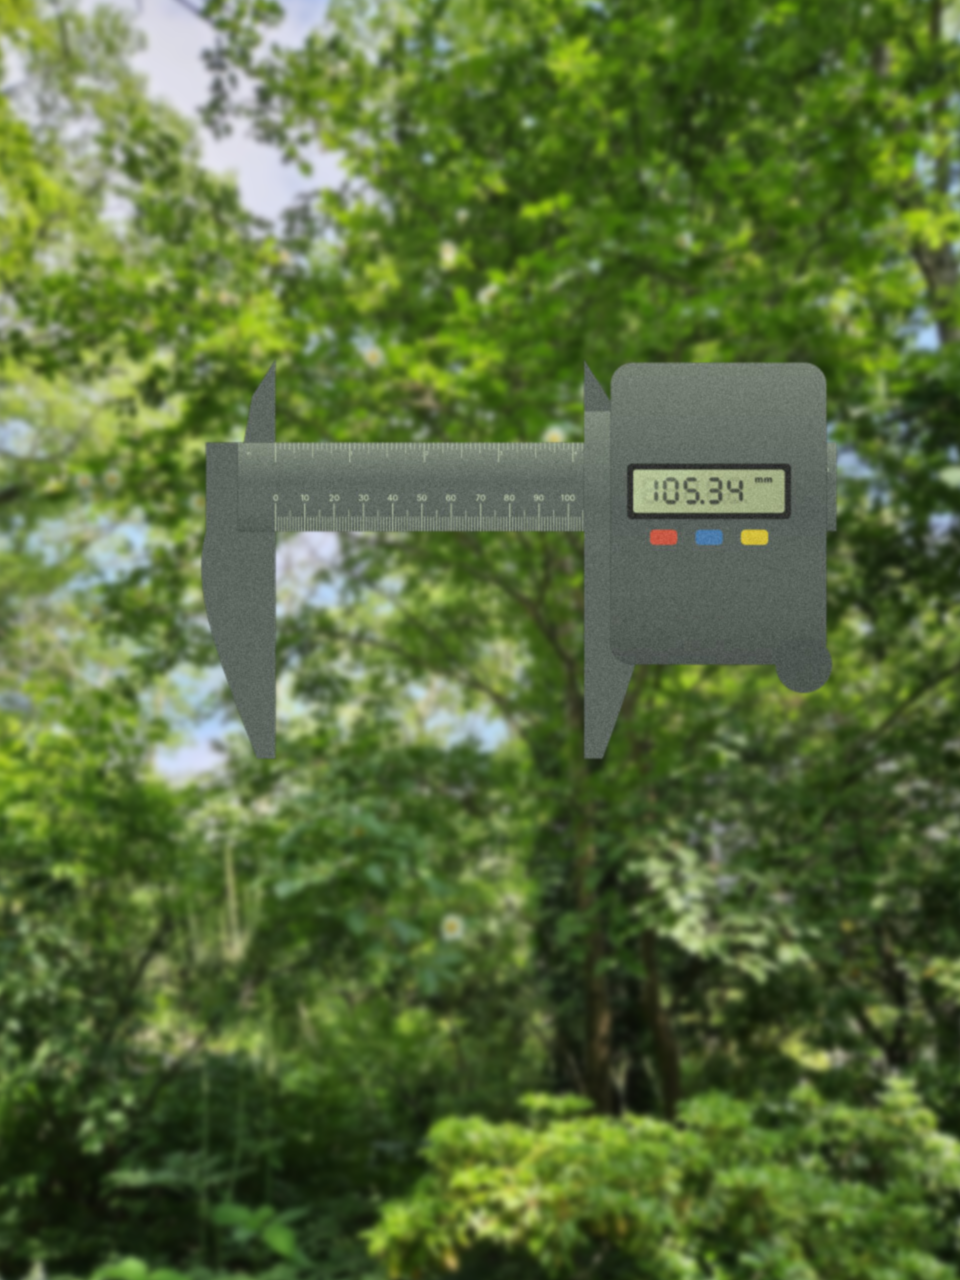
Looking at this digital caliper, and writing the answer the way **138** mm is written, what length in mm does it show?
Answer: **105.34** mm
